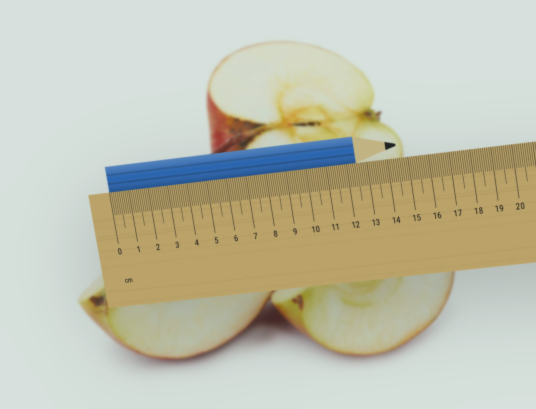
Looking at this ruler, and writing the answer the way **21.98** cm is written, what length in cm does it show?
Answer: **14.5** cm
